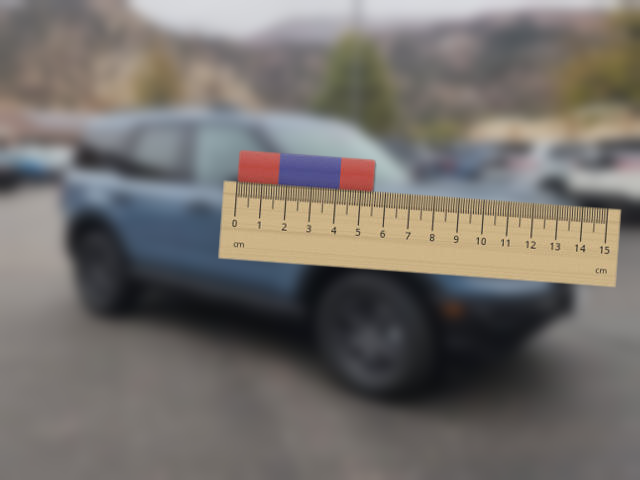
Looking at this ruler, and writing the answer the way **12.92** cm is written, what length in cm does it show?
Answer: **5.5** cm
